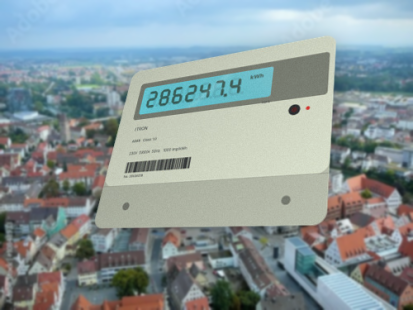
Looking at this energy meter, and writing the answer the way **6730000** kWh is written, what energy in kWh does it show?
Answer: **286247.4** kWh
